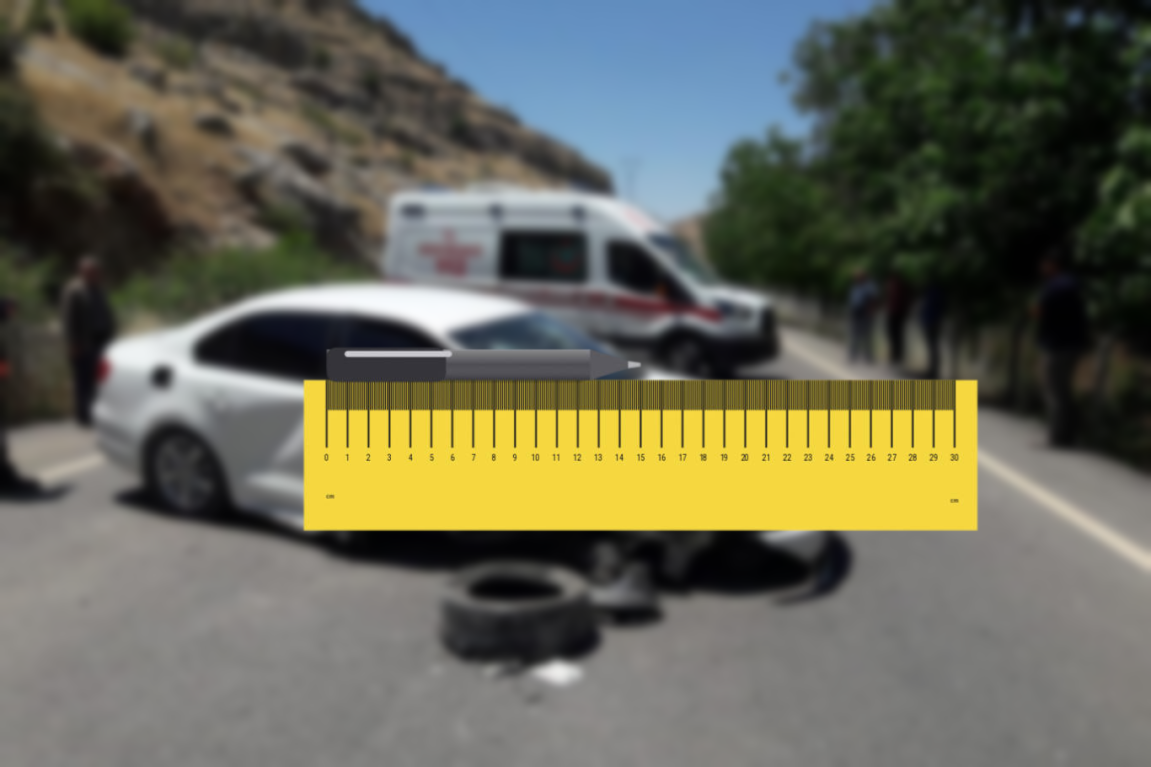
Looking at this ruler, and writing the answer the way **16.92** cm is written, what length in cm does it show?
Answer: **15** cm
